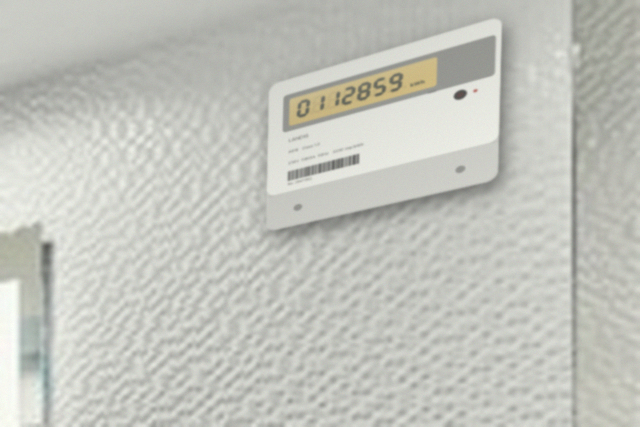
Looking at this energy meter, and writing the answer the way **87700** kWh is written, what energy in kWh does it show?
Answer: **112859** kWh
